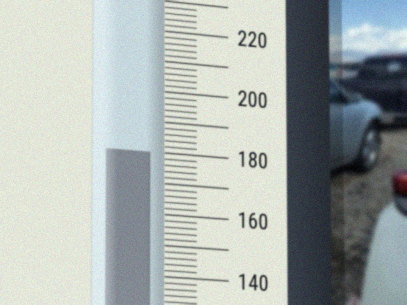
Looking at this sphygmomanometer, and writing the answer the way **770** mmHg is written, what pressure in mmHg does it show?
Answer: **180** mmHg
